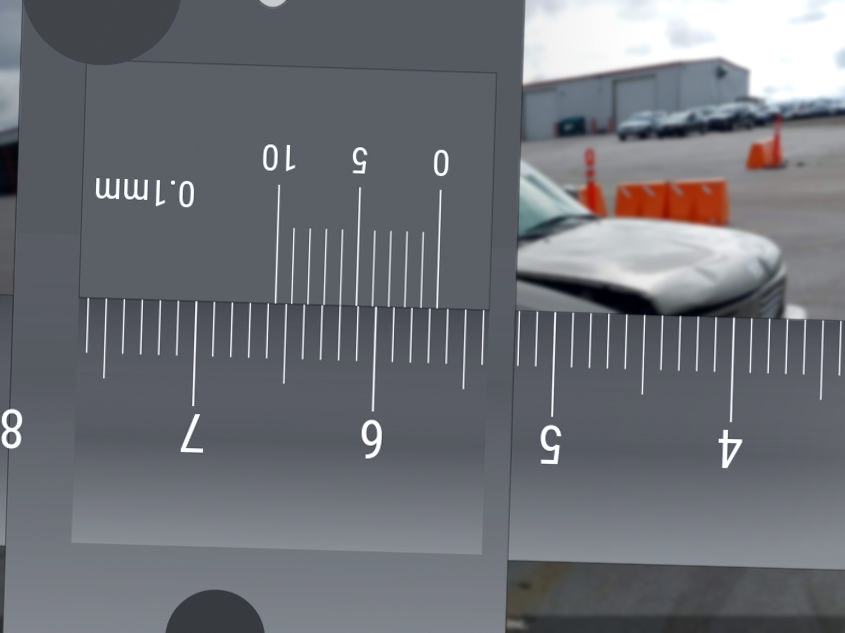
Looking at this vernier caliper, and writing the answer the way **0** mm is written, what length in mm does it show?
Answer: **56.6** mm
